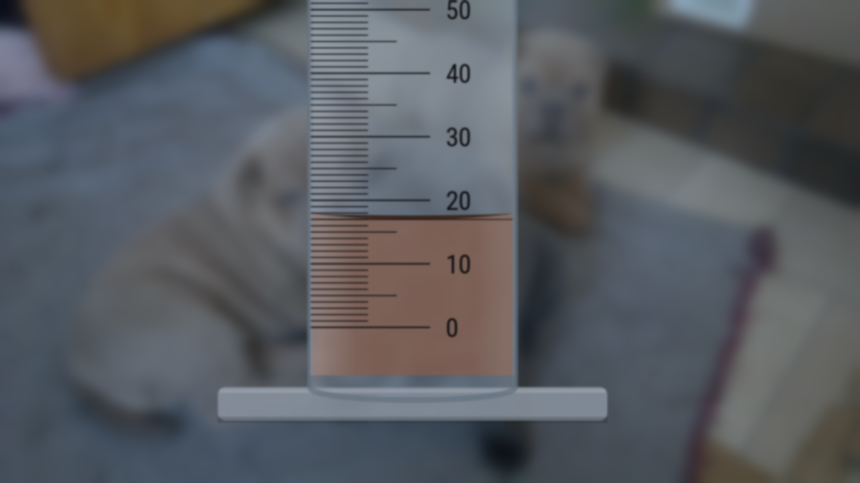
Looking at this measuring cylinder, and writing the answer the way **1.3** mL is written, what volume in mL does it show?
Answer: **17** mL
